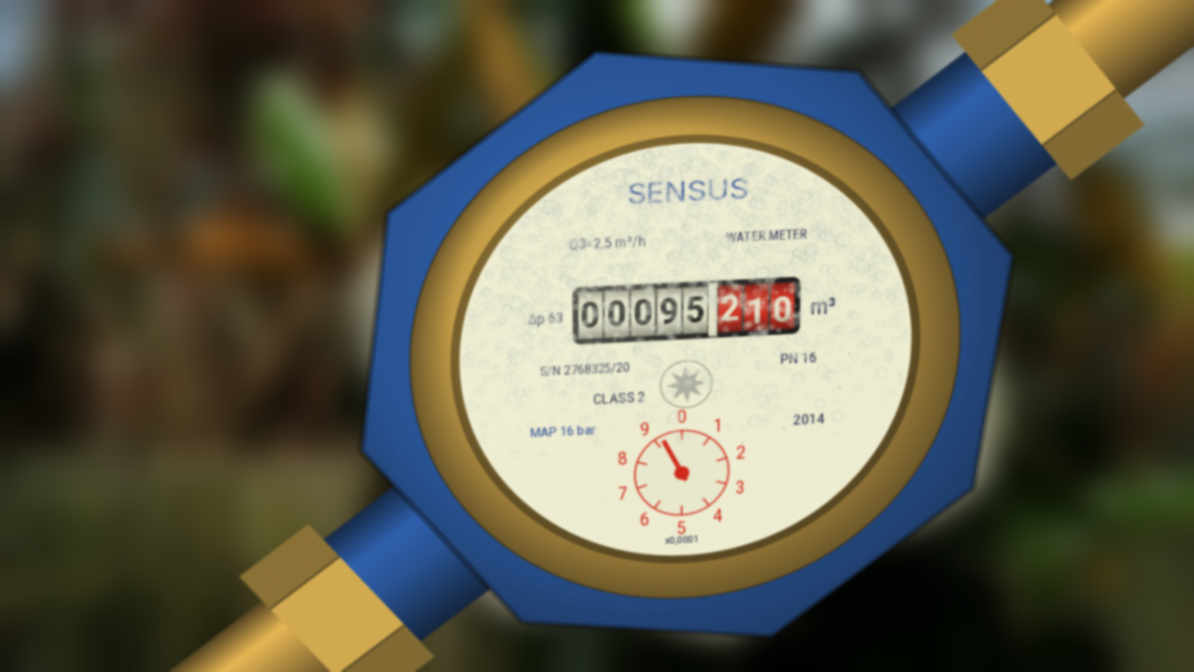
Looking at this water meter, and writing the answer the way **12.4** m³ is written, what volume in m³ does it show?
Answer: **95.2099** m³
